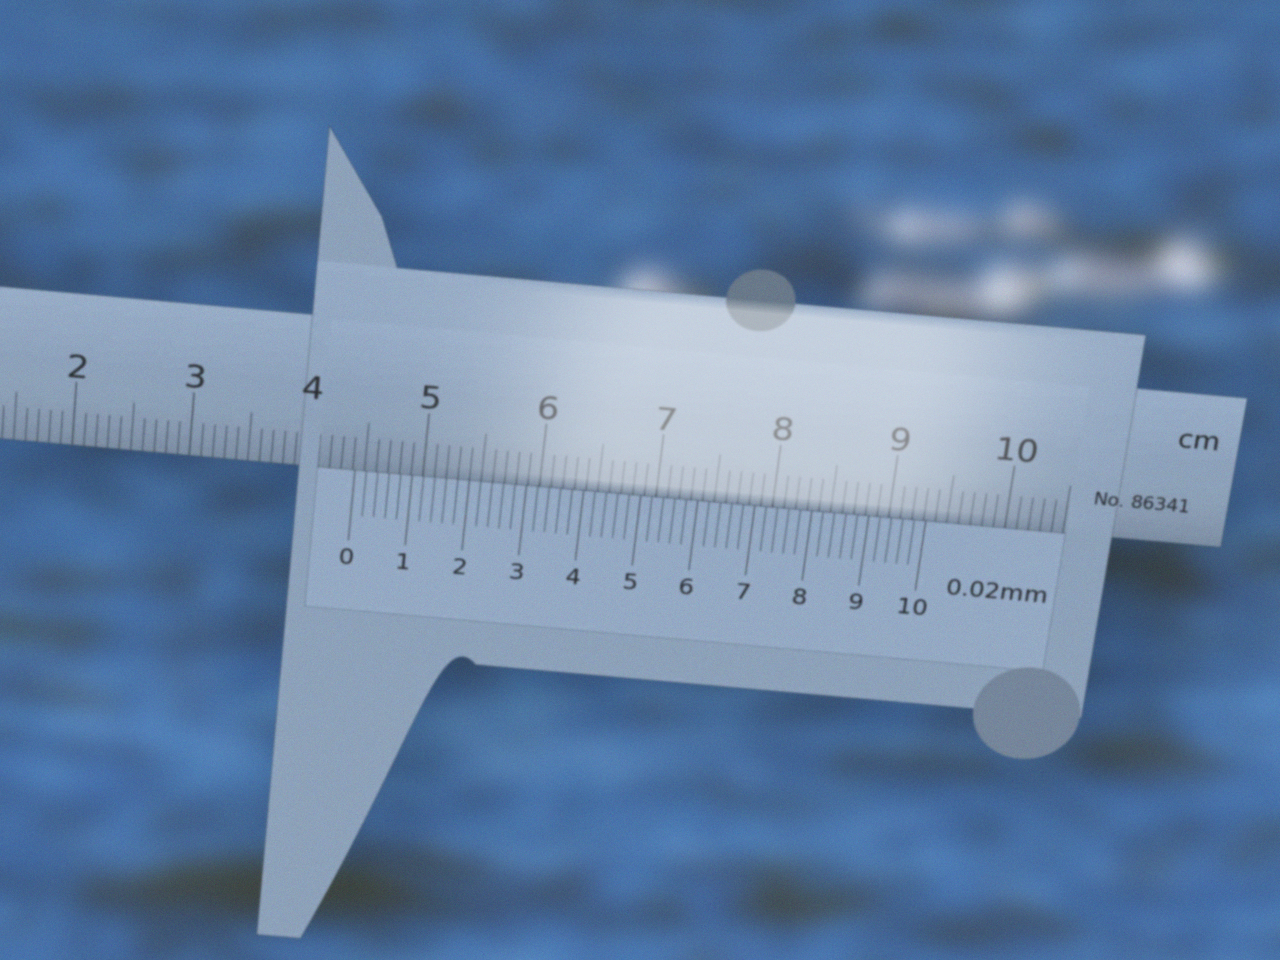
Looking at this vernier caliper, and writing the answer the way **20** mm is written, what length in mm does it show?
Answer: **44.2** mm
